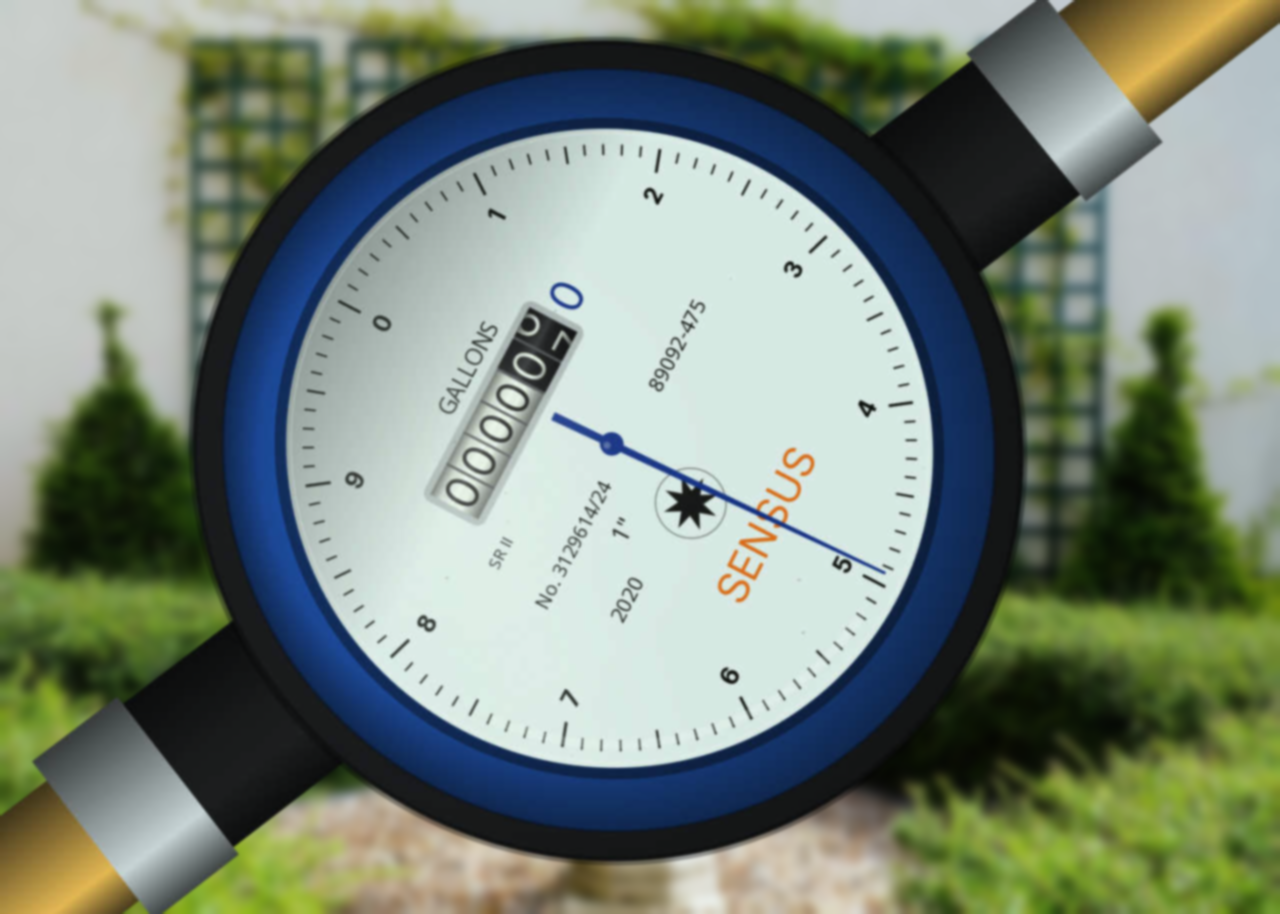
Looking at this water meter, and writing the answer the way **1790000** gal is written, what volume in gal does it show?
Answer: **64.9** gal
